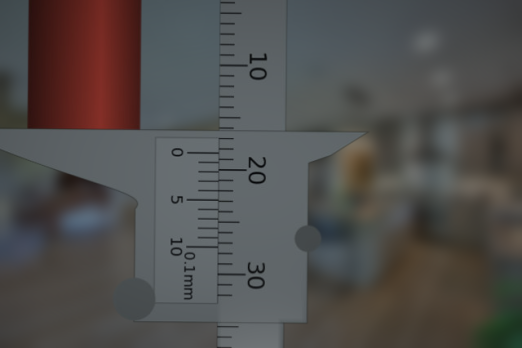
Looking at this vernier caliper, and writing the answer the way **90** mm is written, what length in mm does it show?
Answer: **18.4** mm
